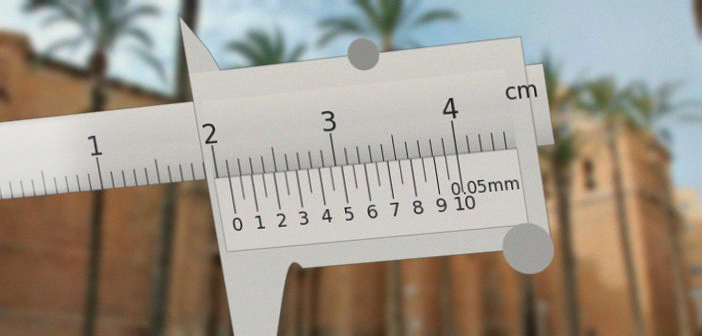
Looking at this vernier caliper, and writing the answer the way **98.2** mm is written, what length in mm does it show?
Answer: **21.0** mm
